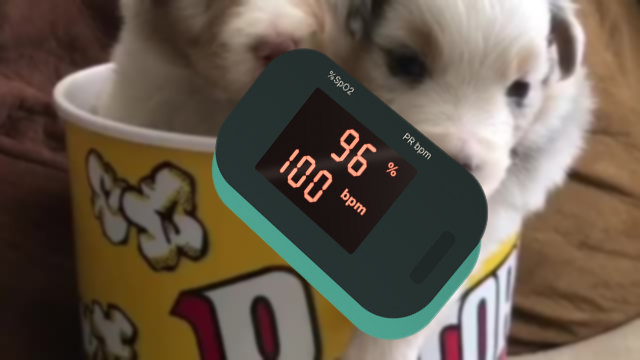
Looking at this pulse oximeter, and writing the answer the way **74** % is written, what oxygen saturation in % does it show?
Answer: **96** %
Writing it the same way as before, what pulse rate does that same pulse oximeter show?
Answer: **100** bpm
